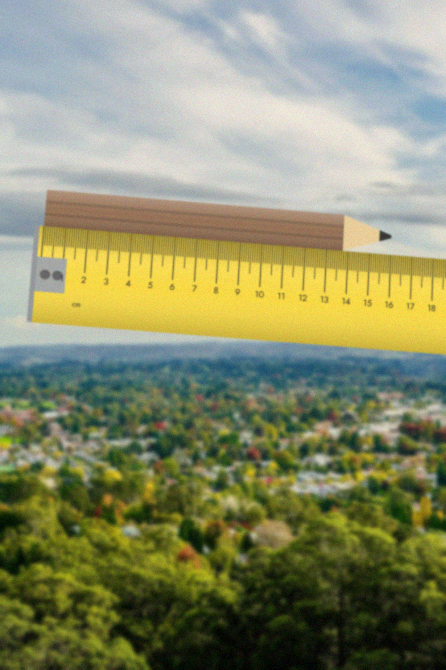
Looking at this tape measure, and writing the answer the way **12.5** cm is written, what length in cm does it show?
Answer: **16** cm
